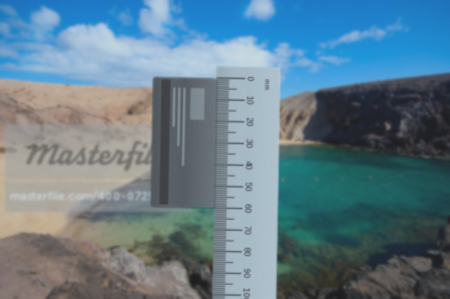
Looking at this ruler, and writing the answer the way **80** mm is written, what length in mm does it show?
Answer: **60** mm
